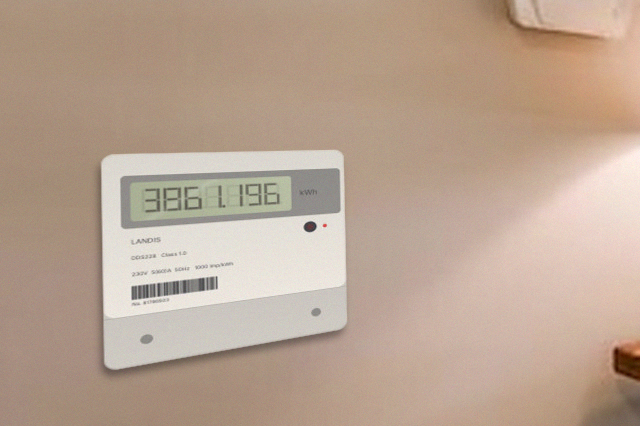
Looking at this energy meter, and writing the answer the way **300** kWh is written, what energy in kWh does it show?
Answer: **3861.196** kWh
